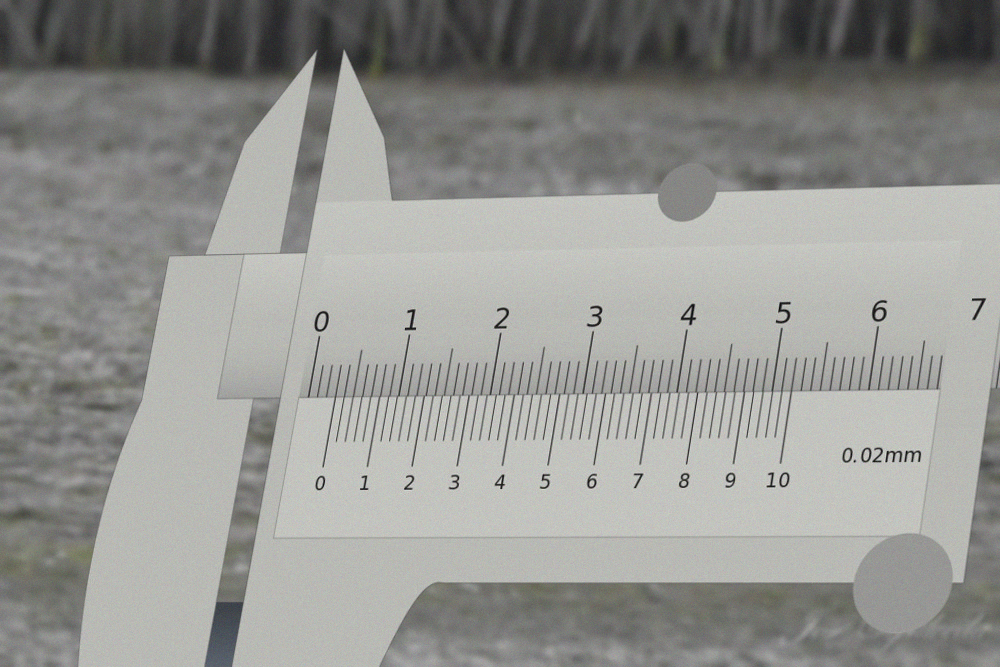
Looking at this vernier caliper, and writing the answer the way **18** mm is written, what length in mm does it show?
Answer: **3.0** mm
